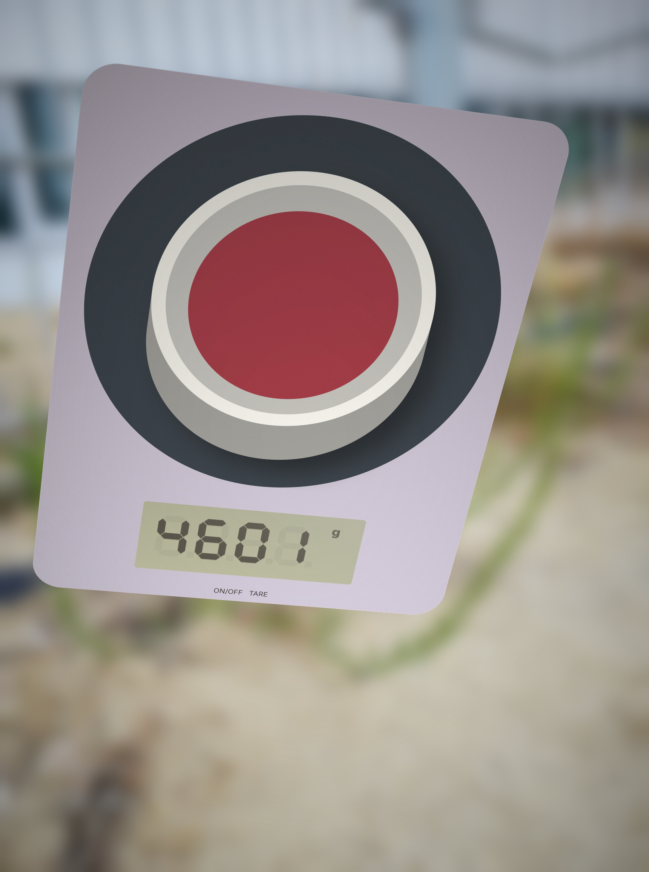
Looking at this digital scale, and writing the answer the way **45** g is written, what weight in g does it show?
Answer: **4601** g
